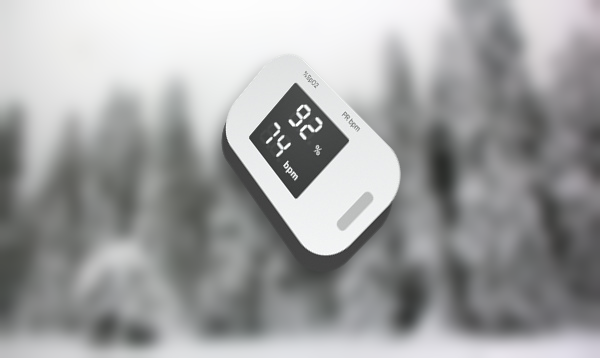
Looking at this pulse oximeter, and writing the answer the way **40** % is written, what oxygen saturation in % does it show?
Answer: **92** %
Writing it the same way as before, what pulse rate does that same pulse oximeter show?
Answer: **74** bpm
